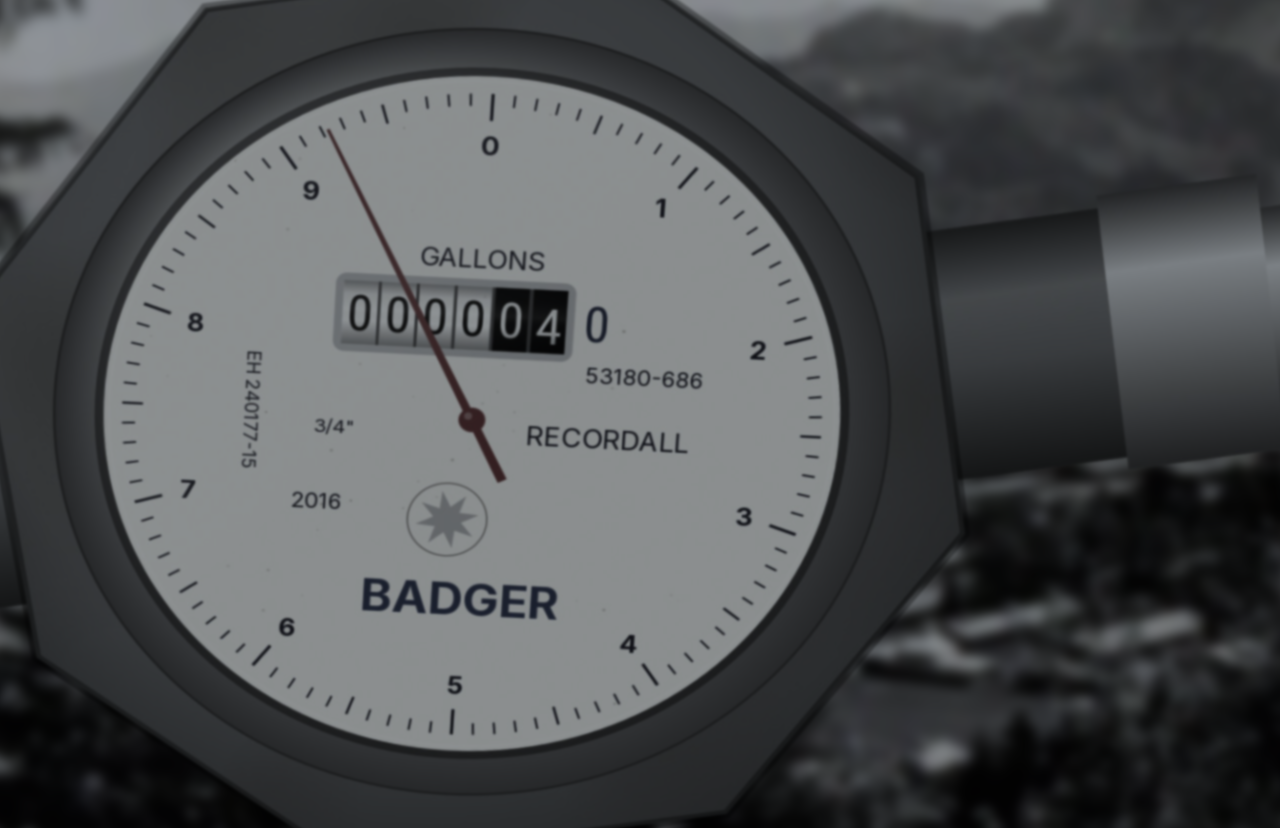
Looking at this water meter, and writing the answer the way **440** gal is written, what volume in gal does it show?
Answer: **39.2** gal
